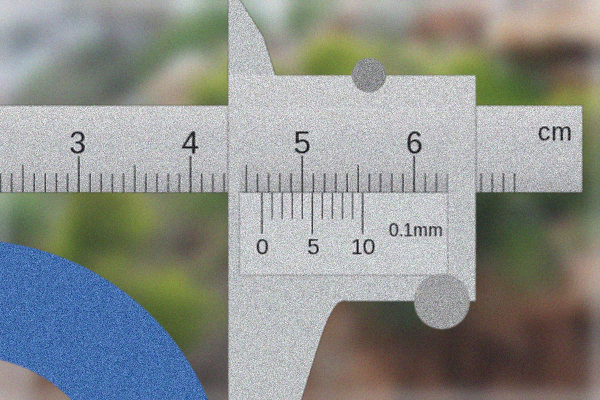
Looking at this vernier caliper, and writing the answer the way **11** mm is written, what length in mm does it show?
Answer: **46.4** mm
